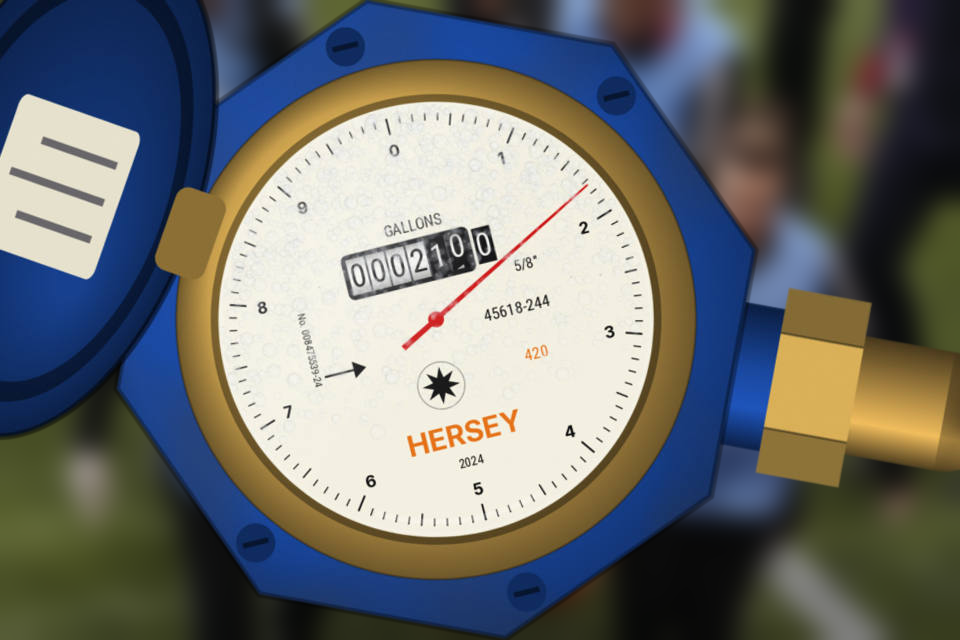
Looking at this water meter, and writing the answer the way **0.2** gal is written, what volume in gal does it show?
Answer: **2101.7** gal
